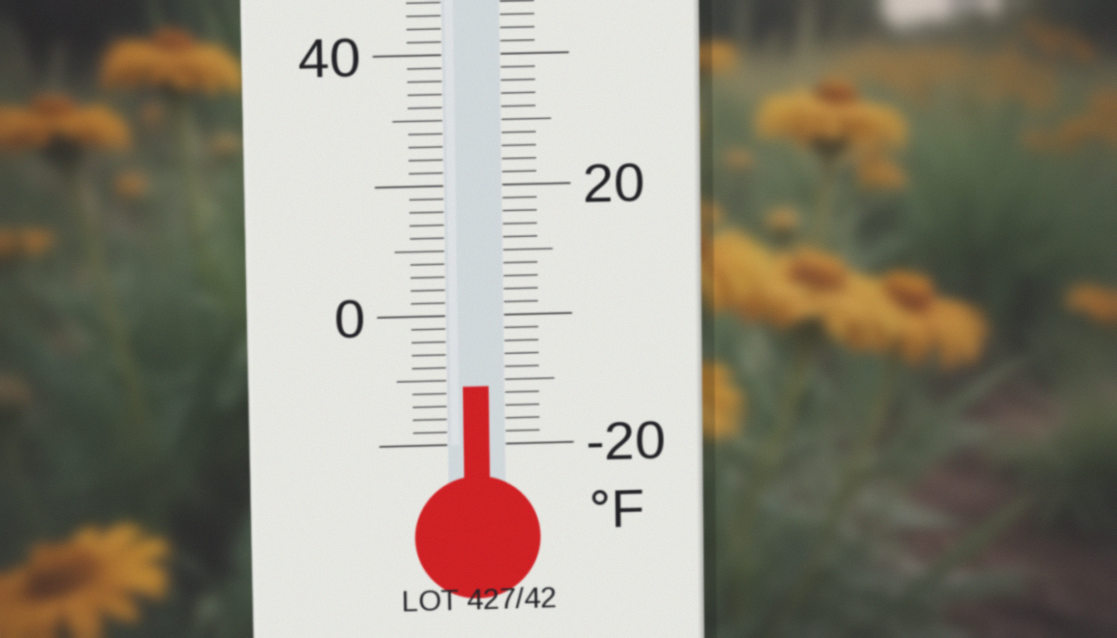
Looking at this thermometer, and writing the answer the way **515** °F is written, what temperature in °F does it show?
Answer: **-11** °F
